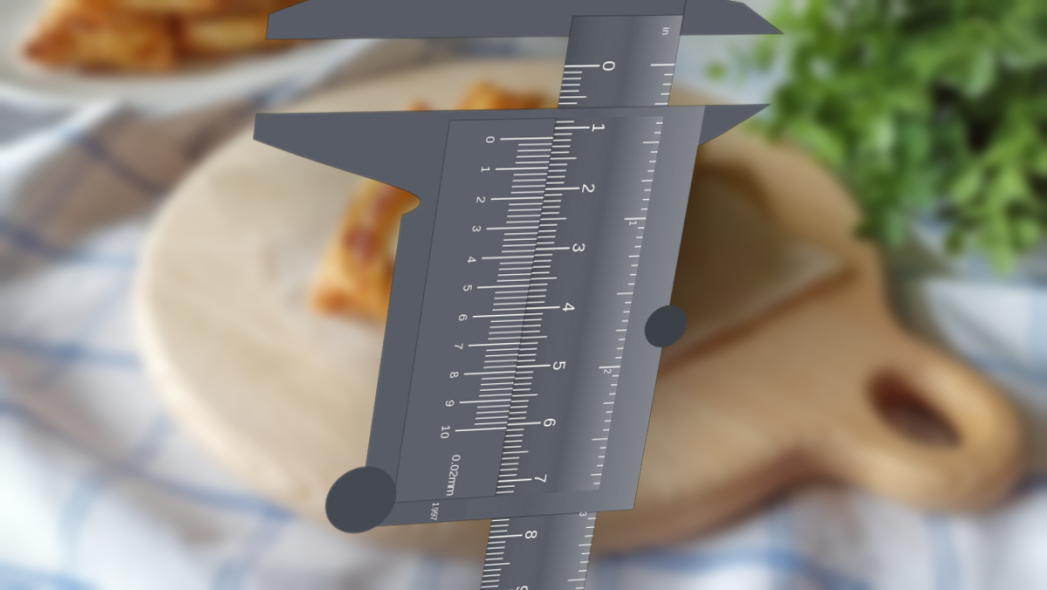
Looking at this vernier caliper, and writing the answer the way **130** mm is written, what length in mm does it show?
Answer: **11.6** mm
